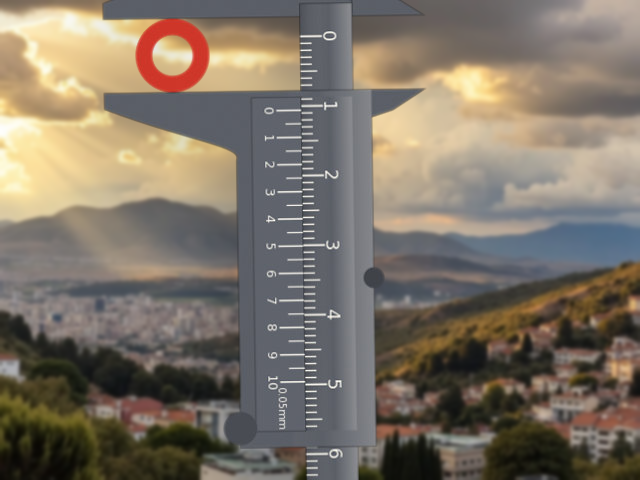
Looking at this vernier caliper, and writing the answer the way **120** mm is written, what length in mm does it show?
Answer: **10.6** mm
